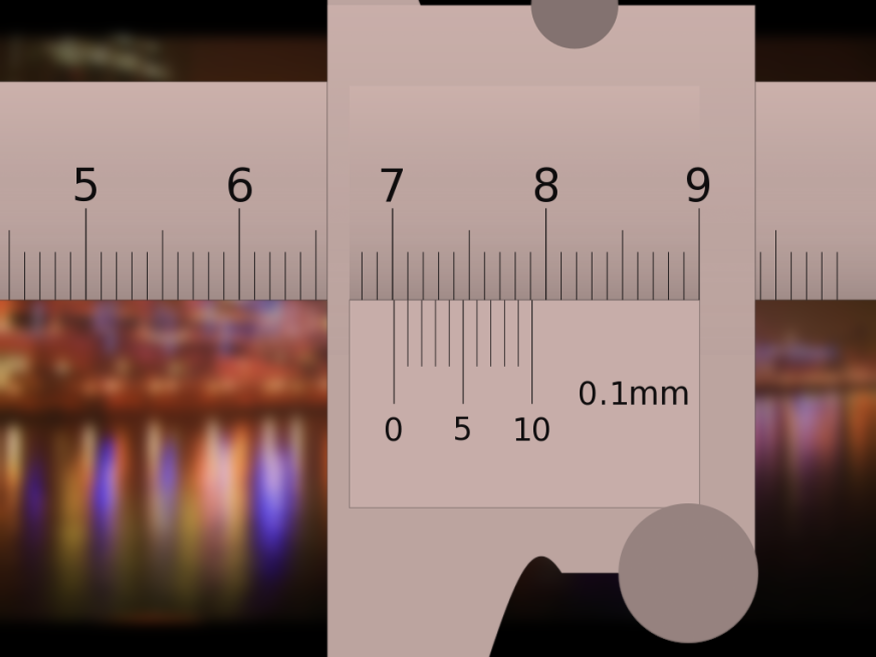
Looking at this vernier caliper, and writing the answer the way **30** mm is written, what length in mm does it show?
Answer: **70.1** mm
